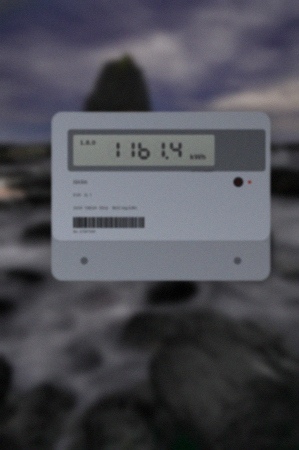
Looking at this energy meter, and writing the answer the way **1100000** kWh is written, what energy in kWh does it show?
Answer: **1161.4** kWh
